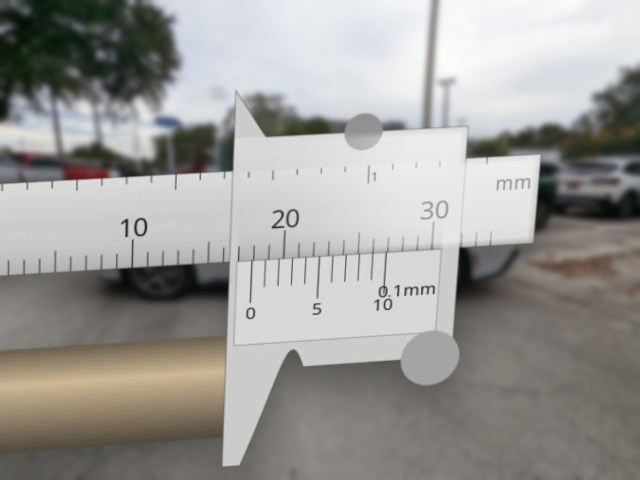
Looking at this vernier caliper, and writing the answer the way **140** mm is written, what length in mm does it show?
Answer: **17.9** mm
